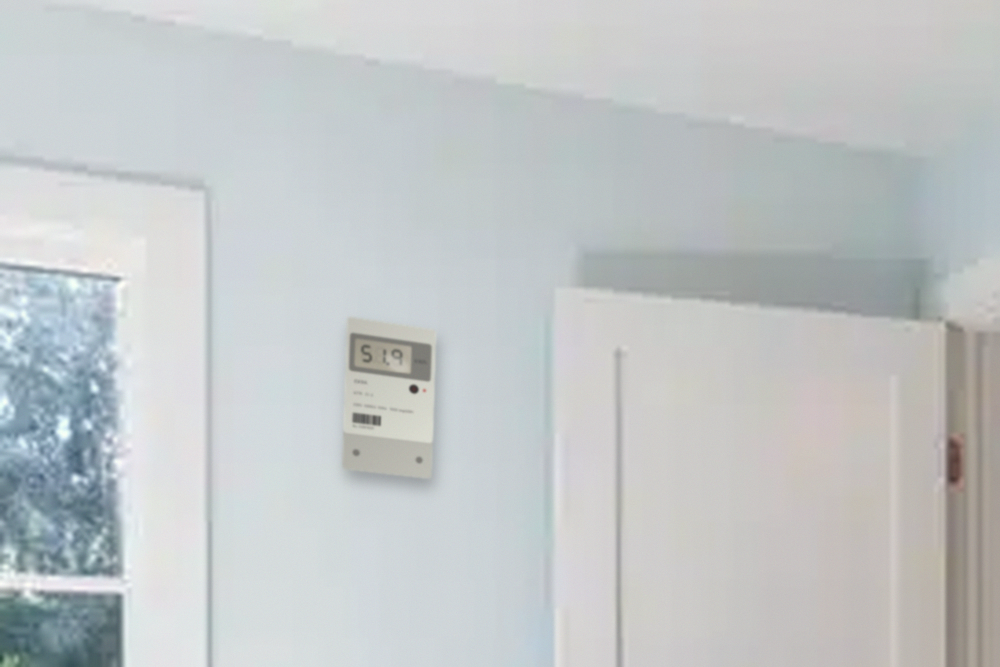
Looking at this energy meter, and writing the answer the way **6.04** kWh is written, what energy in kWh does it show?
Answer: **51.9** kWh
